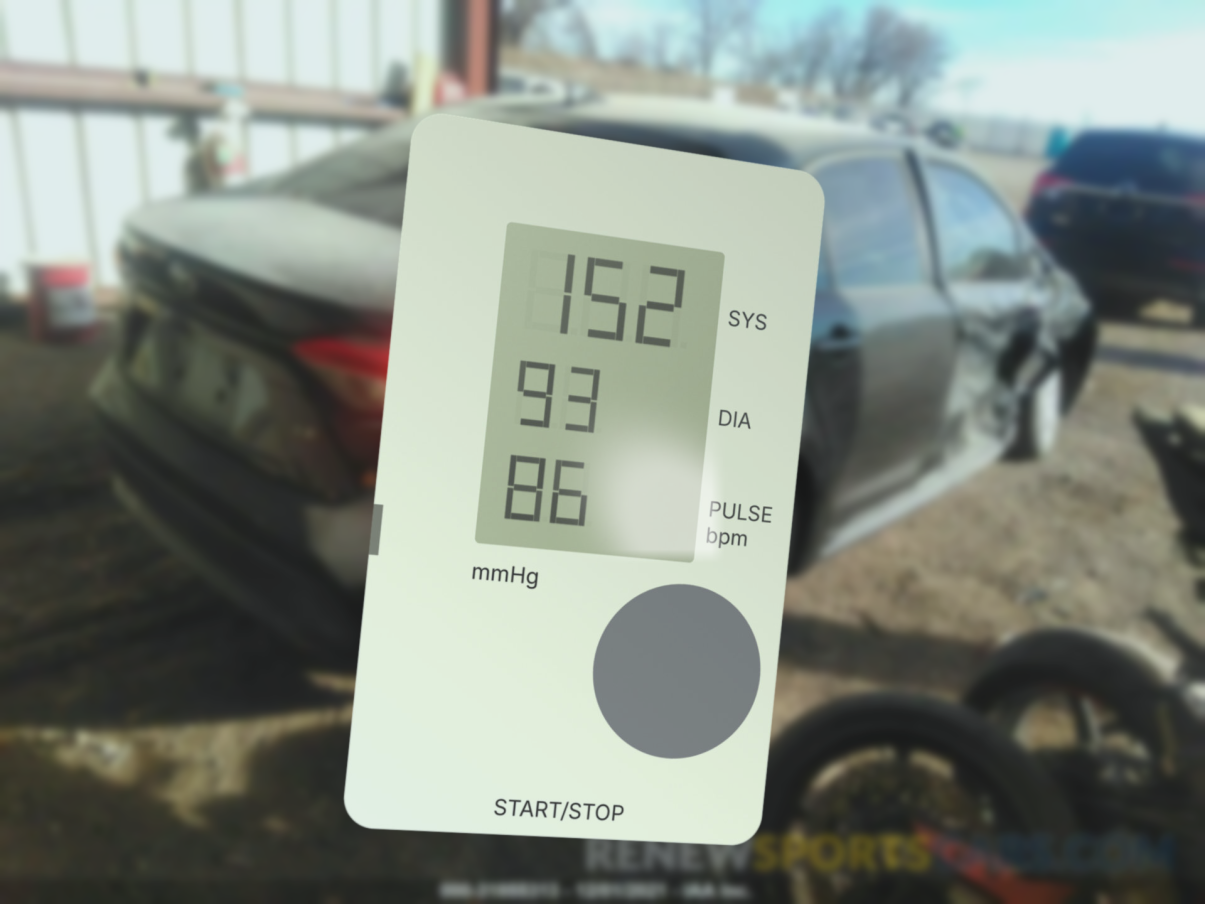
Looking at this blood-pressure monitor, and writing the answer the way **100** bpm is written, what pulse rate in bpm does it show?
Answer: **86** bpm
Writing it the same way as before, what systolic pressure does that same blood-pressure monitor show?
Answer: **152** mmHg
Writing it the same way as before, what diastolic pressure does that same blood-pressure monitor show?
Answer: **93** mmHg
